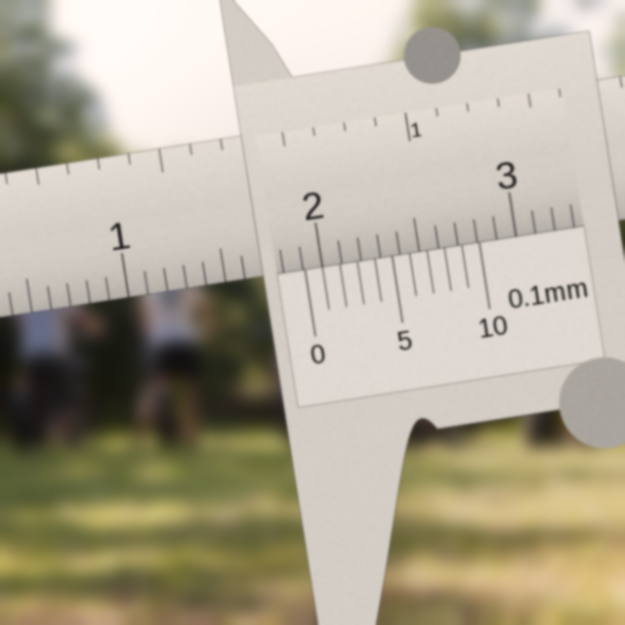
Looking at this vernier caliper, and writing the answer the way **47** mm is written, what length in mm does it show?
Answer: **19.1** mm
